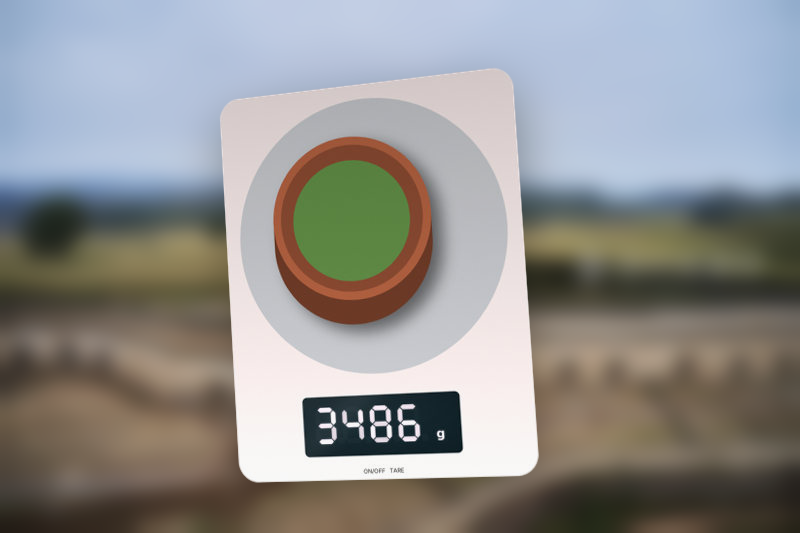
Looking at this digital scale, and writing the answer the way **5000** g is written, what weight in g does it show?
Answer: **3486** g
